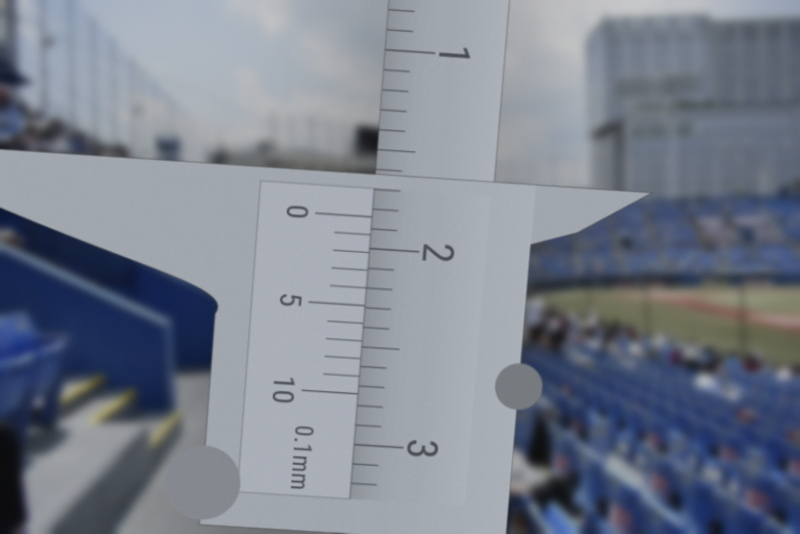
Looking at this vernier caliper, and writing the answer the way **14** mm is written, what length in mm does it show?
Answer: **18.4** mm
